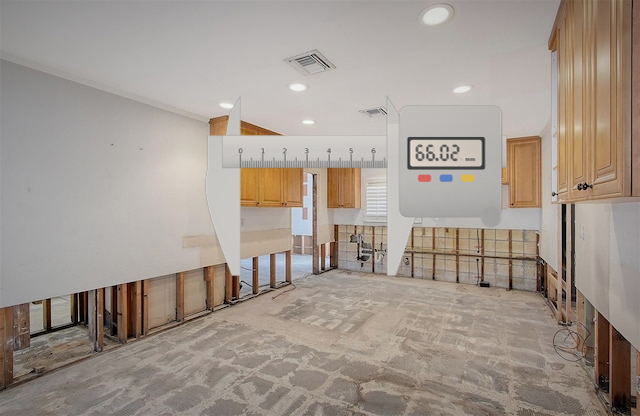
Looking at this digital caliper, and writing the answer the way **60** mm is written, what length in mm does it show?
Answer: **66.02** mm
